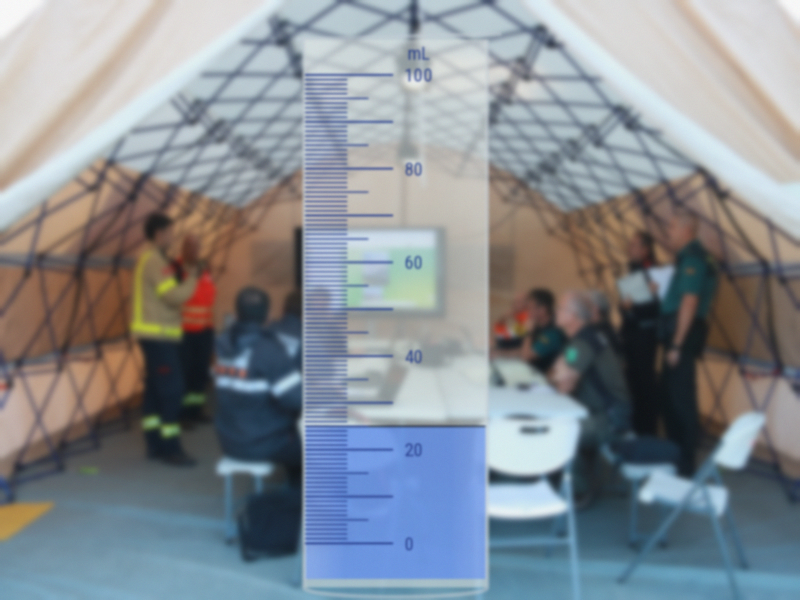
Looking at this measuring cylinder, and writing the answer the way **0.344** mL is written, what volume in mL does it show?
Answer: **25** mL
